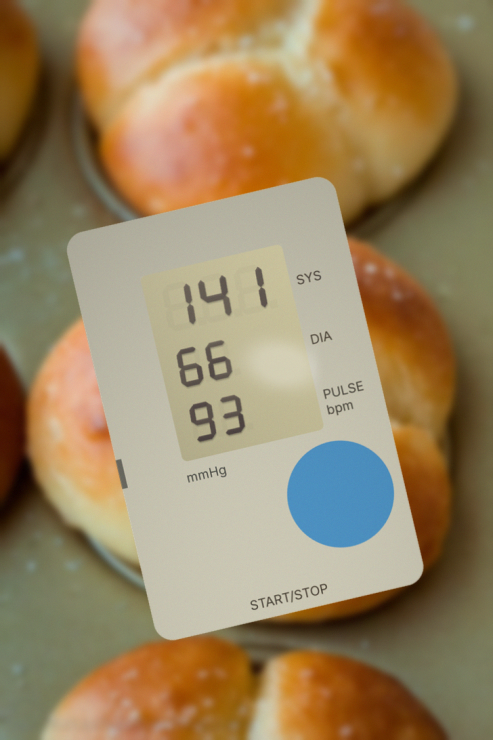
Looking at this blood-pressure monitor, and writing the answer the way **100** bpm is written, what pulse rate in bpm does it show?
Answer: **93** bpm
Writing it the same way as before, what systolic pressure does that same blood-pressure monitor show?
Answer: **141** mmHg
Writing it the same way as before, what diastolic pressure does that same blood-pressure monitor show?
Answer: **66** mmHg
